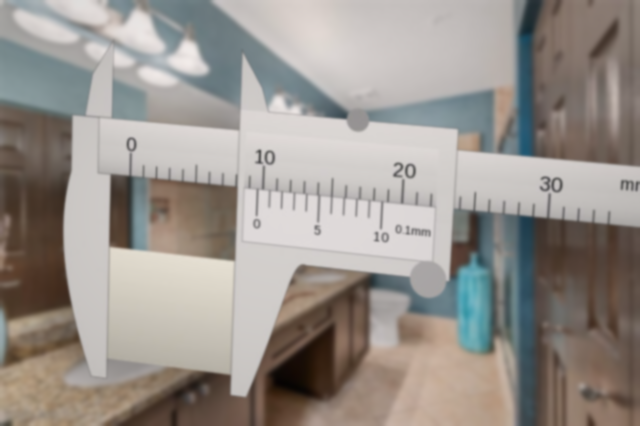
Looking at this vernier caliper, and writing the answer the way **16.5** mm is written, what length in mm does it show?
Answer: **9.6** mm
